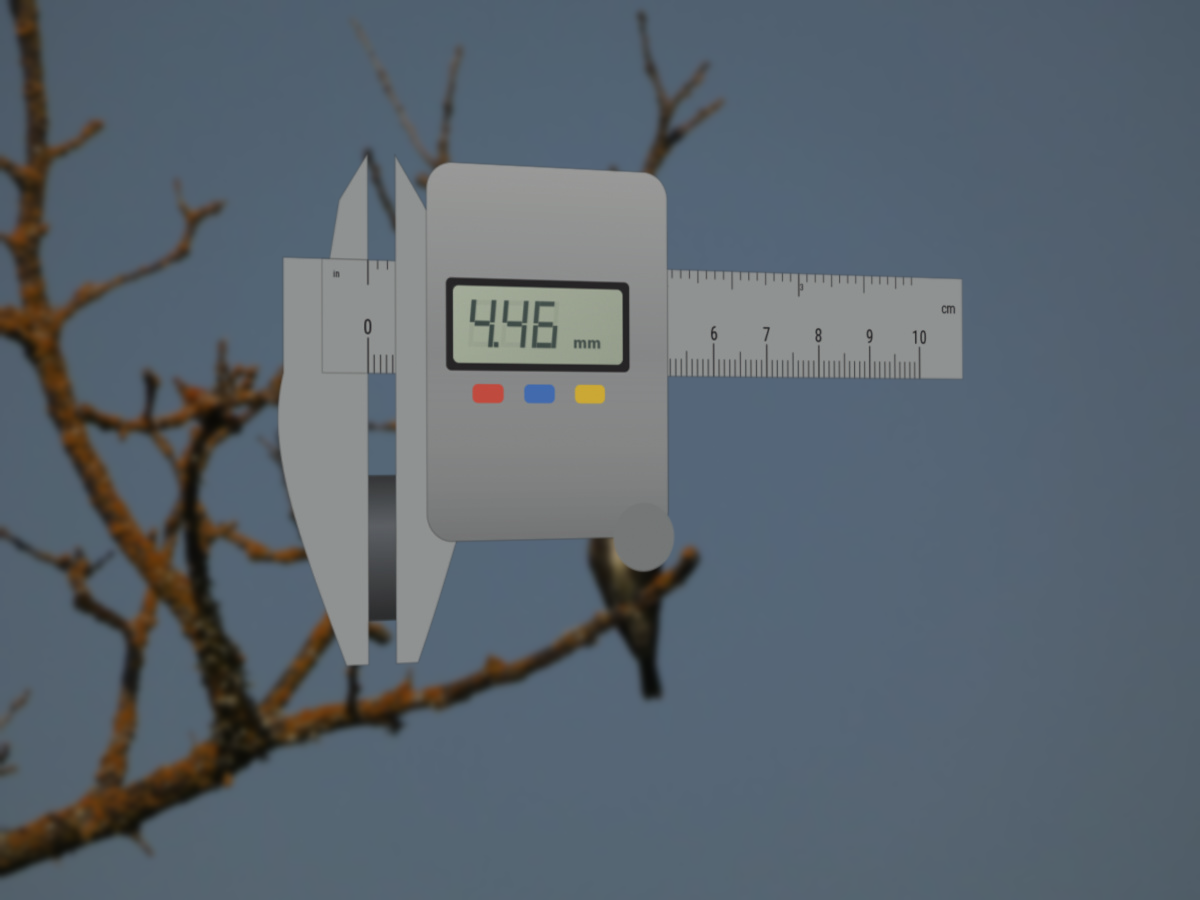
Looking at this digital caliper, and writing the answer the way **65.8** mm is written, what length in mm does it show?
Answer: **4.46** mm
